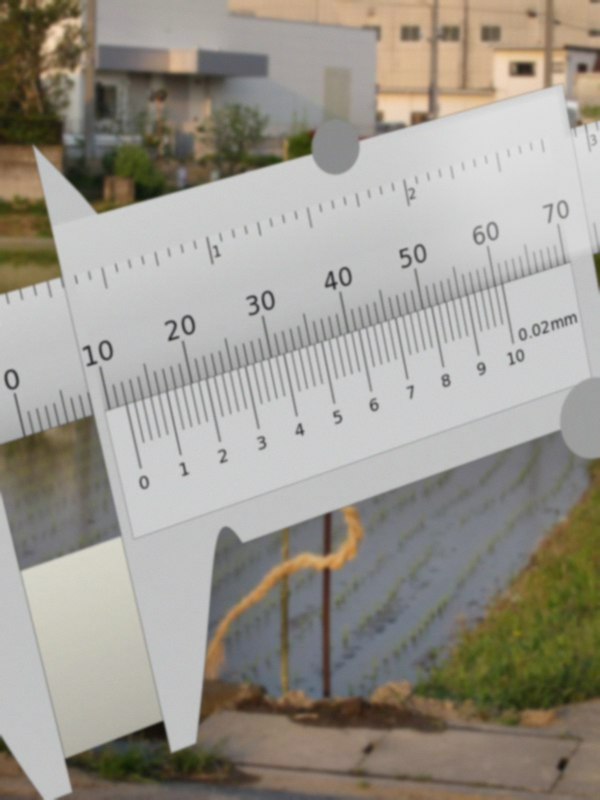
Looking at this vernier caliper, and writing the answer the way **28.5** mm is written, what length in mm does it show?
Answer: **12.0** mm
